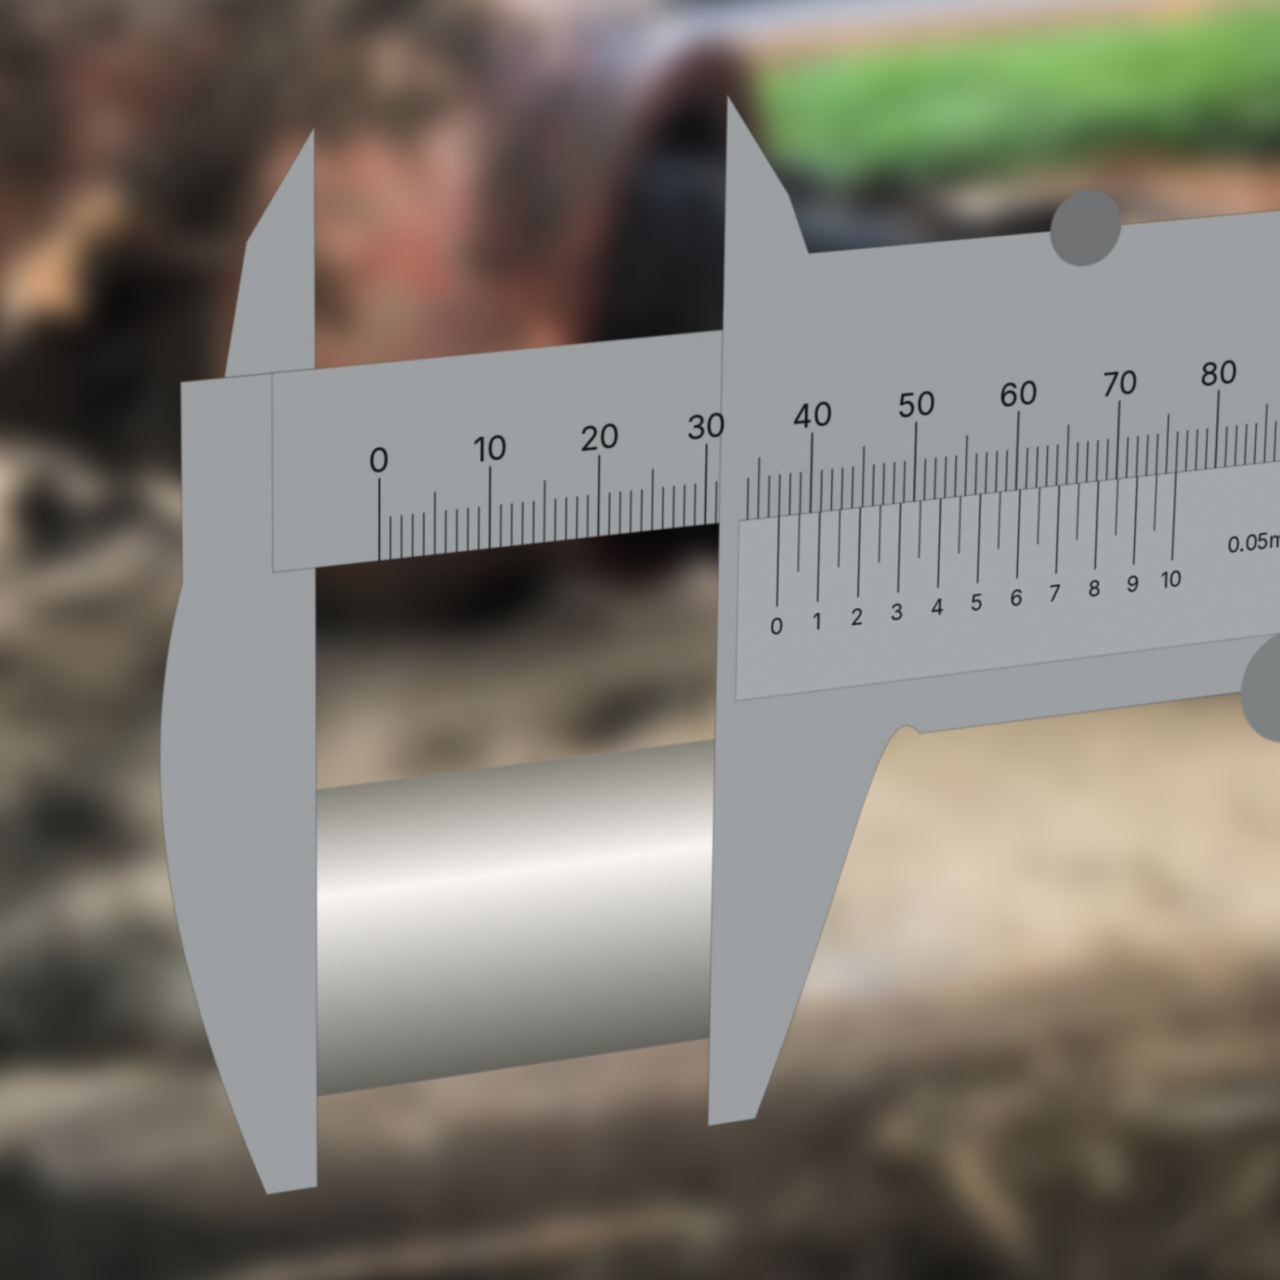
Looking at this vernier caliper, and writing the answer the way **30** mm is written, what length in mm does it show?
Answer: **37.0** mm
